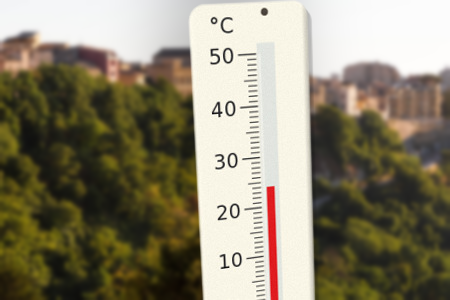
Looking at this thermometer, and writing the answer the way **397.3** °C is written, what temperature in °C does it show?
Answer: **24** °C
